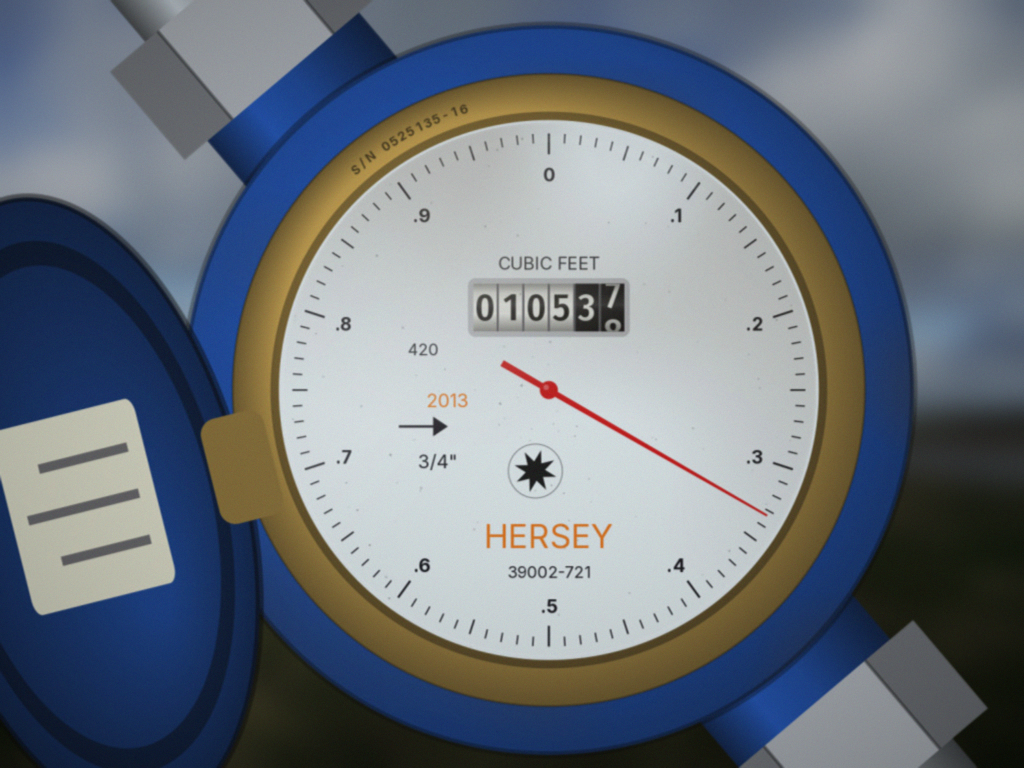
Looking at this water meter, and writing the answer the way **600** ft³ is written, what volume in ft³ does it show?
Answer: **10537.33** ft³
